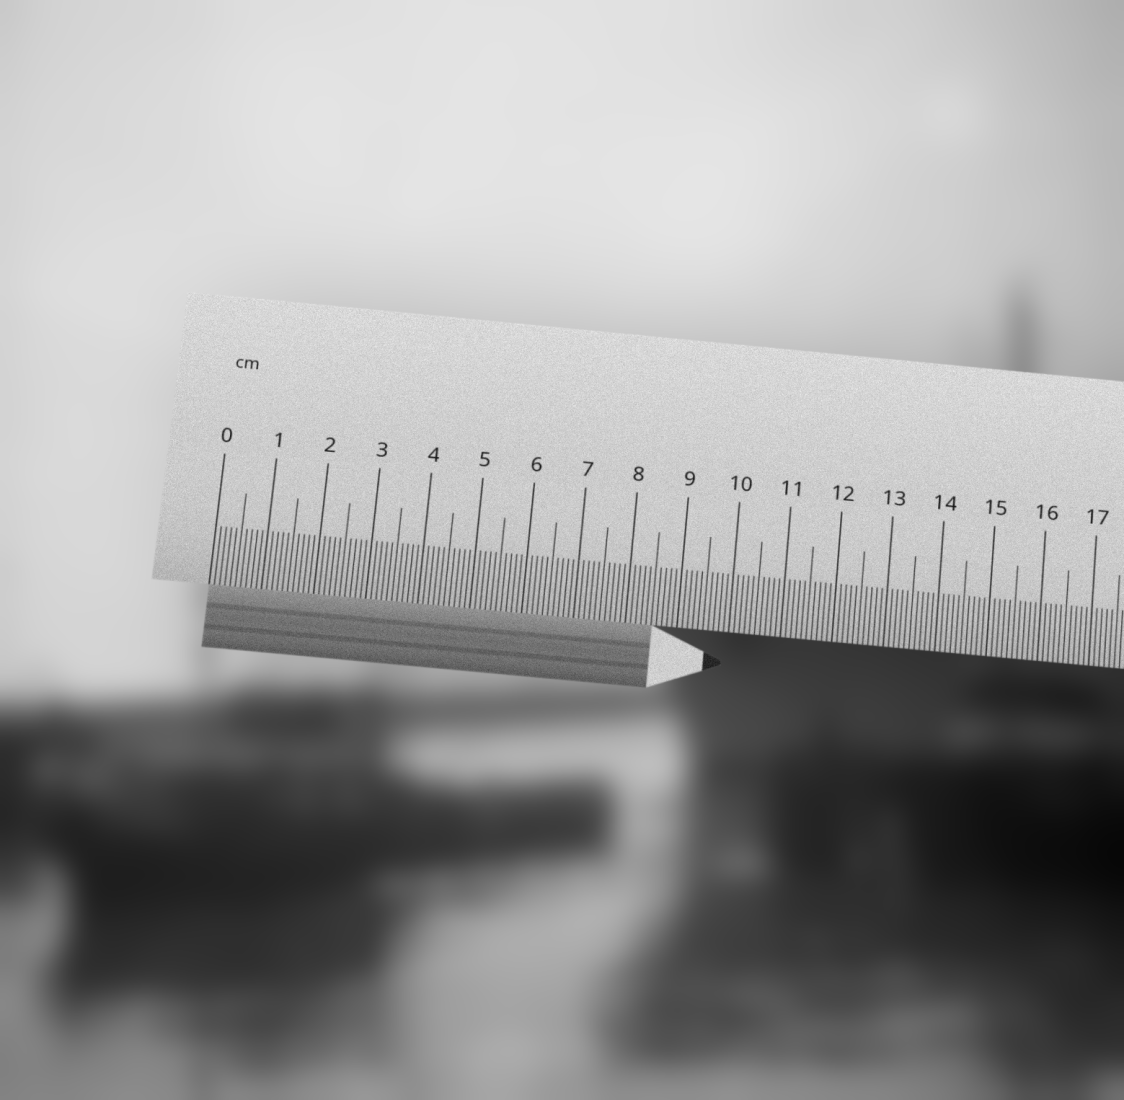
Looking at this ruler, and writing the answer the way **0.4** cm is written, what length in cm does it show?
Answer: **9.9** cm
